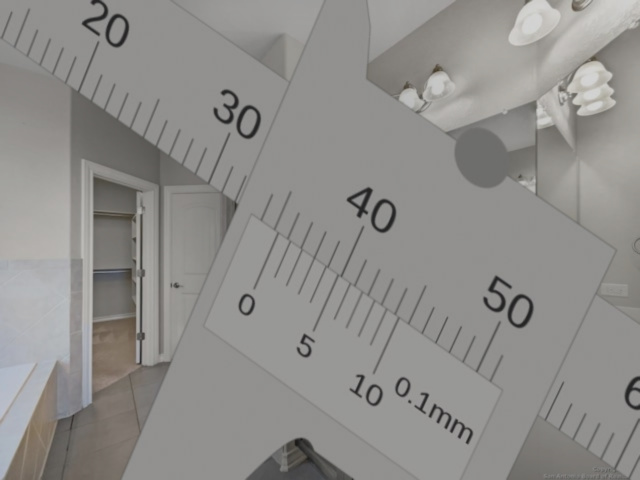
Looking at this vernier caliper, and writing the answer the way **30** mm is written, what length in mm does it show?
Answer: **35.3** mm
